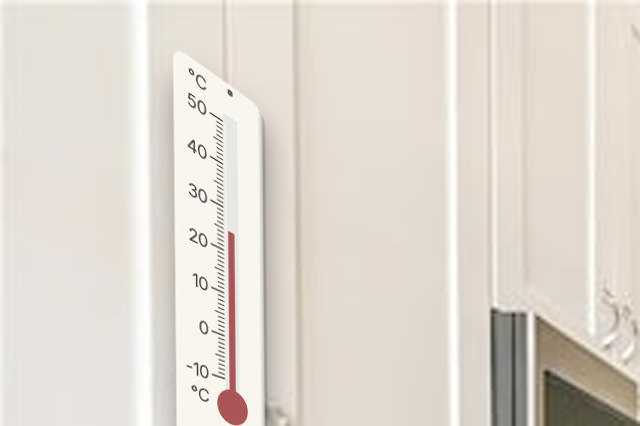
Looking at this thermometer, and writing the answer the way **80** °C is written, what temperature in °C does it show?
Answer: **25** °C
